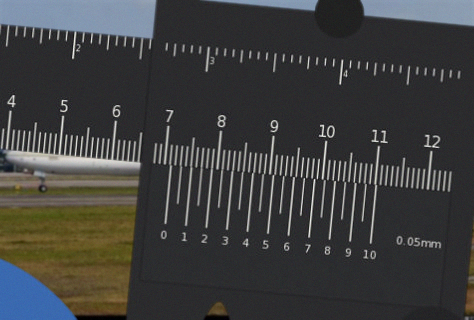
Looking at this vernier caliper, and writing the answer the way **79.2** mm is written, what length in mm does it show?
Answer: **71.2** mm
